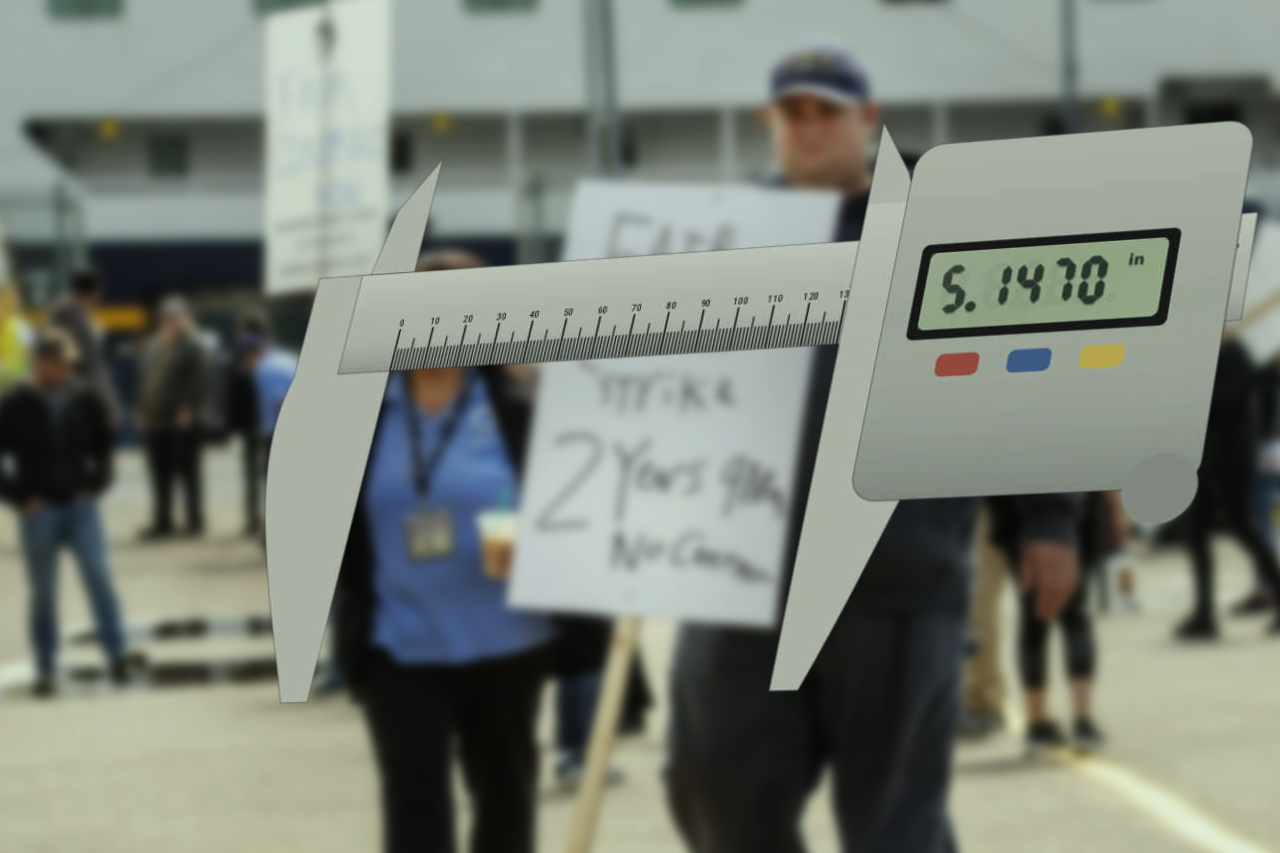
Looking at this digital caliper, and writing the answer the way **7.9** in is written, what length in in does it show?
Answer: **5.1470** in
